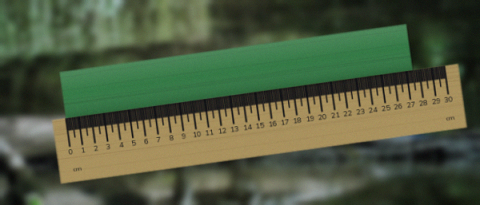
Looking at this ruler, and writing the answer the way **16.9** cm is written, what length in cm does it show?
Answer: **27.5** cm
